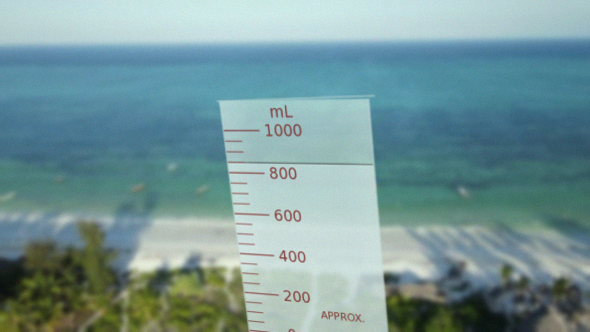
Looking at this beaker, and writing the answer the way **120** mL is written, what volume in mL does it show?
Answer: **850** mL
